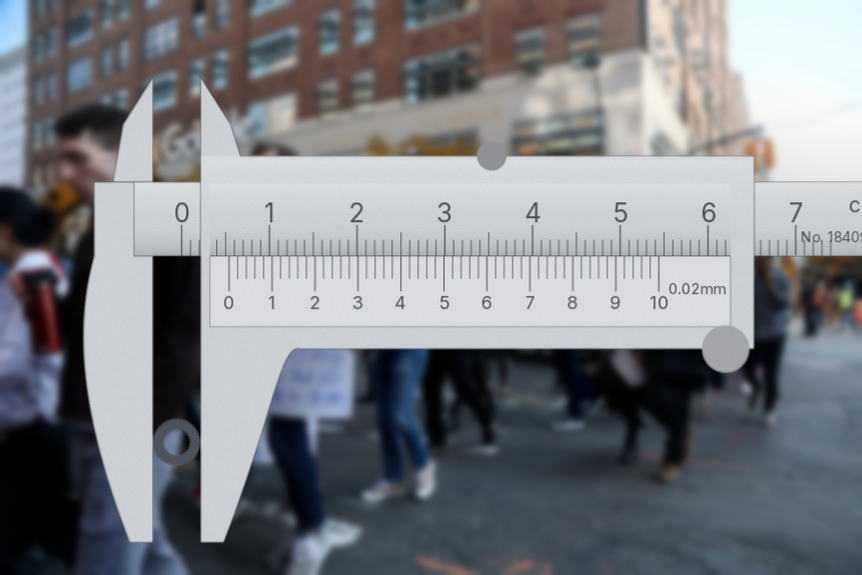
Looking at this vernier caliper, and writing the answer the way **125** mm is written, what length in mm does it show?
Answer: **5.4** mm
